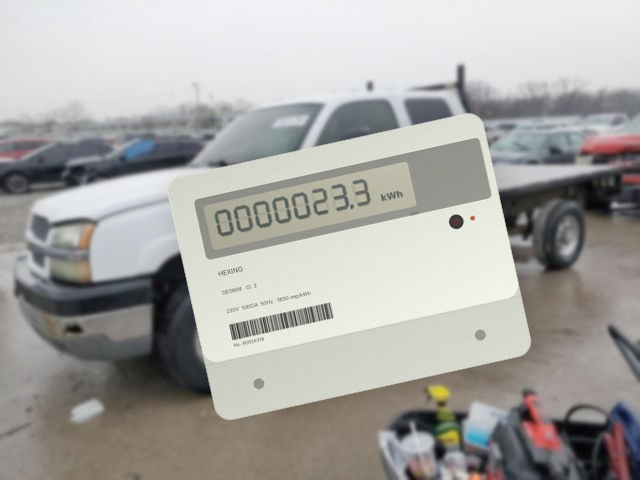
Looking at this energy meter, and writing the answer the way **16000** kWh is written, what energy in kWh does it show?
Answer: **23.3** kWh
